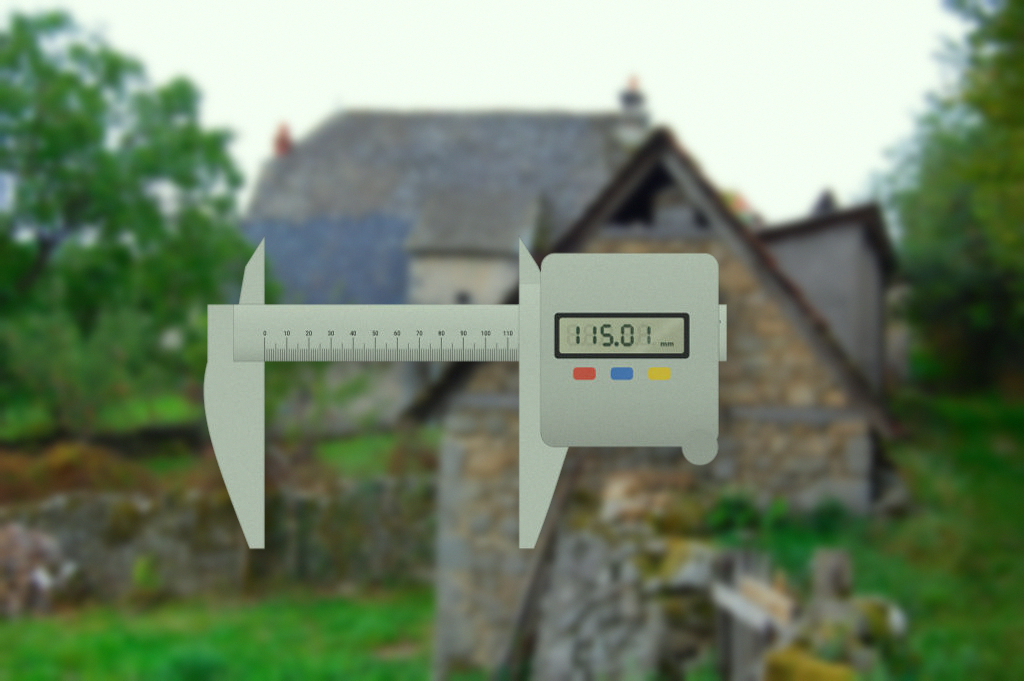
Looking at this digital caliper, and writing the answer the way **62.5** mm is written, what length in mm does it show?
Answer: **115.01** mm
